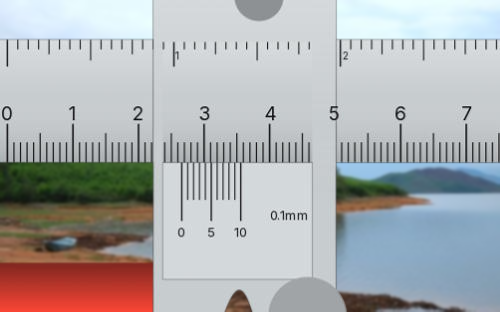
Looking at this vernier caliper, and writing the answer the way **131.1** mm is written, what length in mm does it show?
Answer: **26.6** mm
